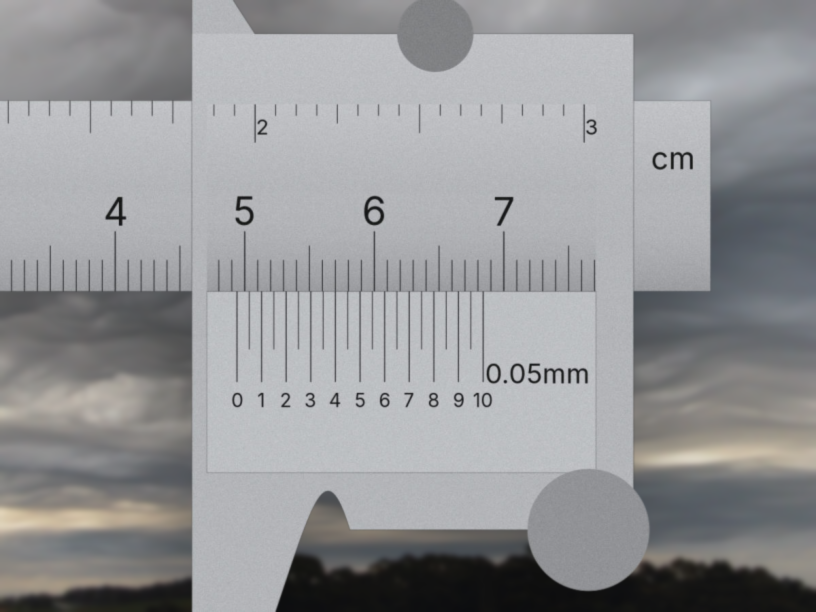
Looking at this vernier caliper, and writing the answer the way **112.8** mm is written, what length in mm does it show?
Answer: **49.4** mm
